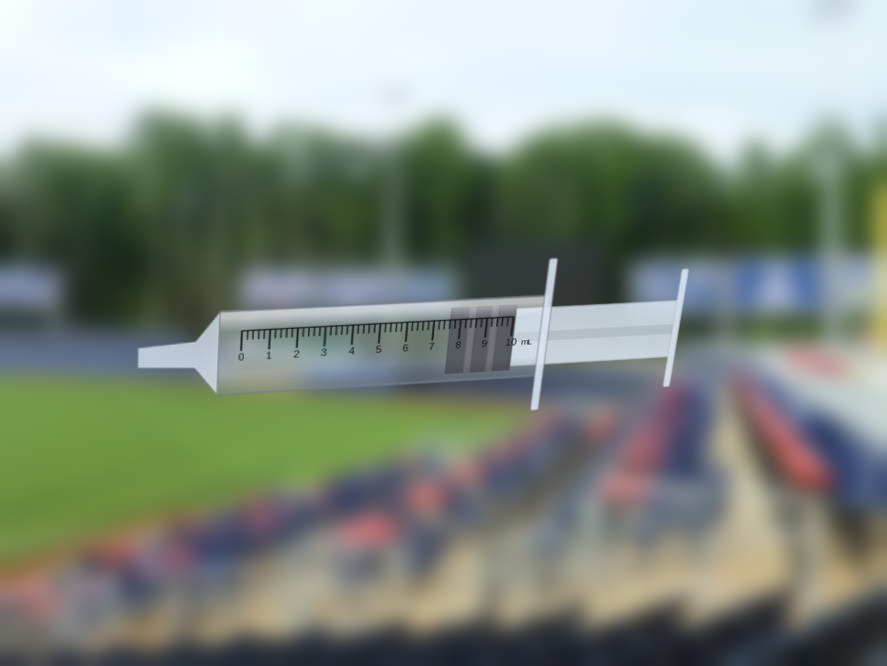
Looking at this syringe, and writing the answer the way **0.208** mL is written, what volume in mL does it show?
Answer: **7.6** mL
